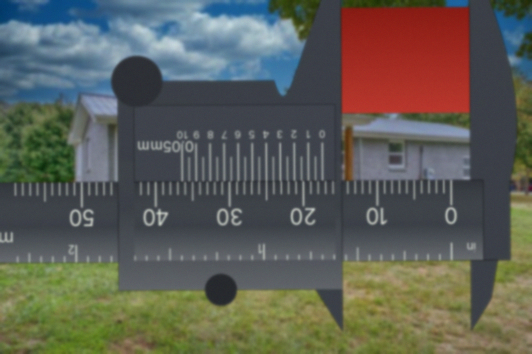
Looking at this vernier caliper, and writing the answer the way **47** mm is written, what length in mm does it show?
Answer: **17.4** mm
